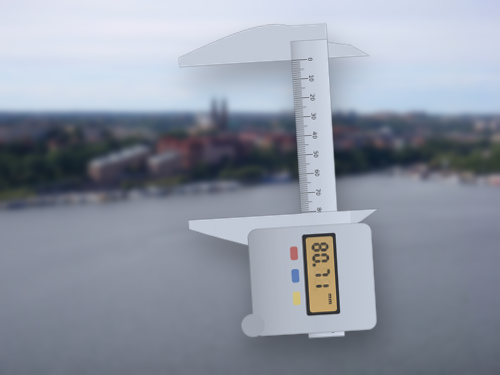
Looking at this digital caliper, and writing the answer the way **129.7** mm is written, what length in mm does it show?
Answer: **80.71** mm
